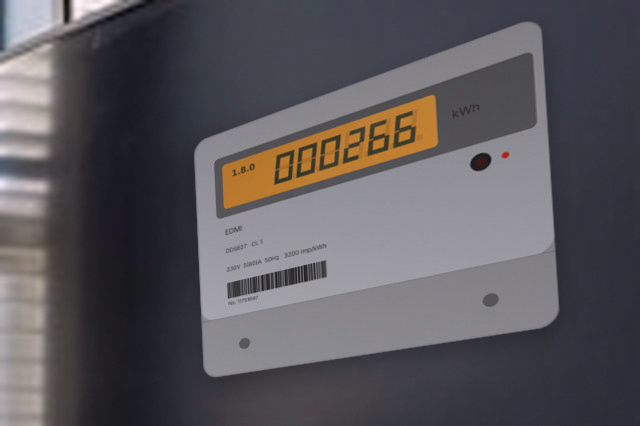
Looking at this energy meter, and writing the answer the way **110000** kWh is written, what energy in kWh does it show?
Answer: **266** kWh
